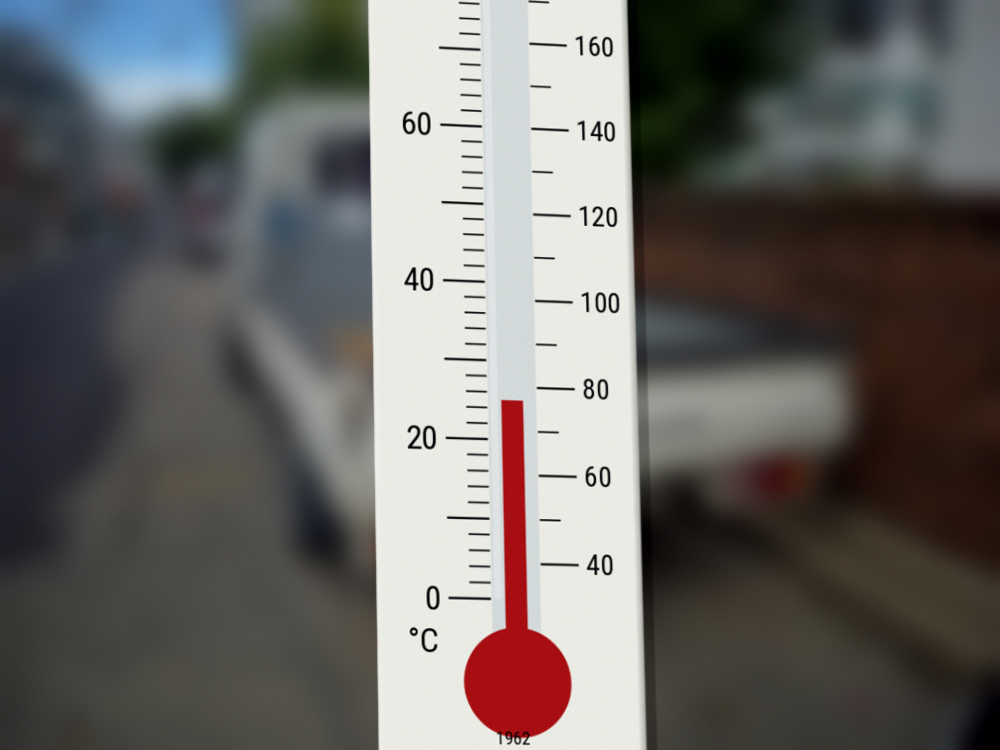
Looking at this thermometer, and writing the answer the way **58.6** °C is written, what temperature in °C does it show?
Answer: **25** °C
